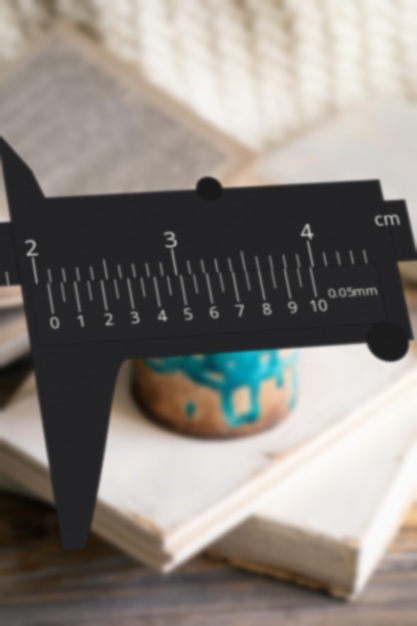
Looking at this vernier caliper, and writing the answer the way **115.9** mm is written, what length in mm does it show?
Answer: **20.8** mm
